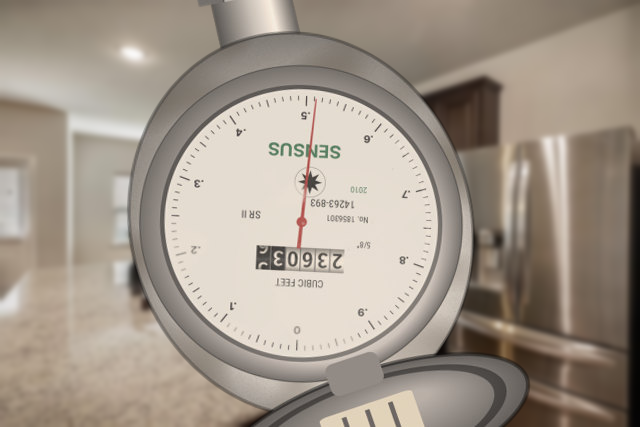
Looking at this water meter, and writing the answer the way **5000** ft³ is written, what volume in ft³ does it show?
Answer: **236035.51** ft³
